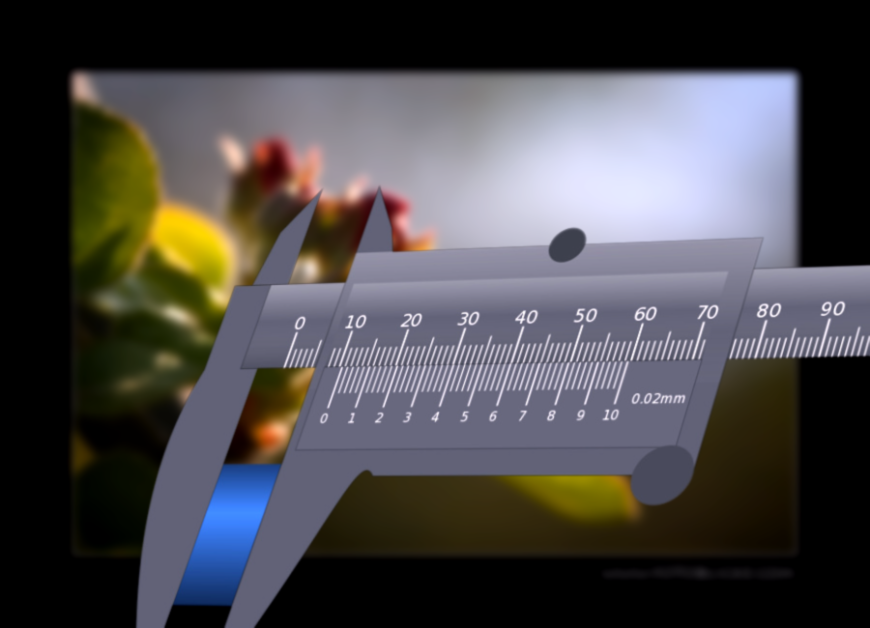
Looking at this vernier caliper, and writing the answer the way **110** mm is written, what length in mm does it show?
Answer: **10.5** mm
